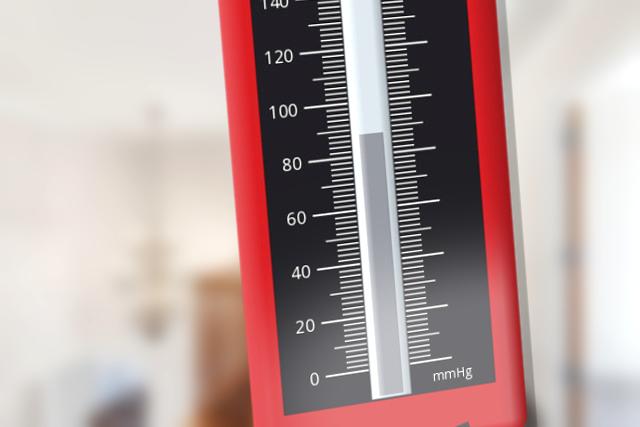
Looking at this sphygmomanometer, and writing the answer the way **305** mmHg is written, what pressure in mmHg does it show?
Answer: **88** mmHg
